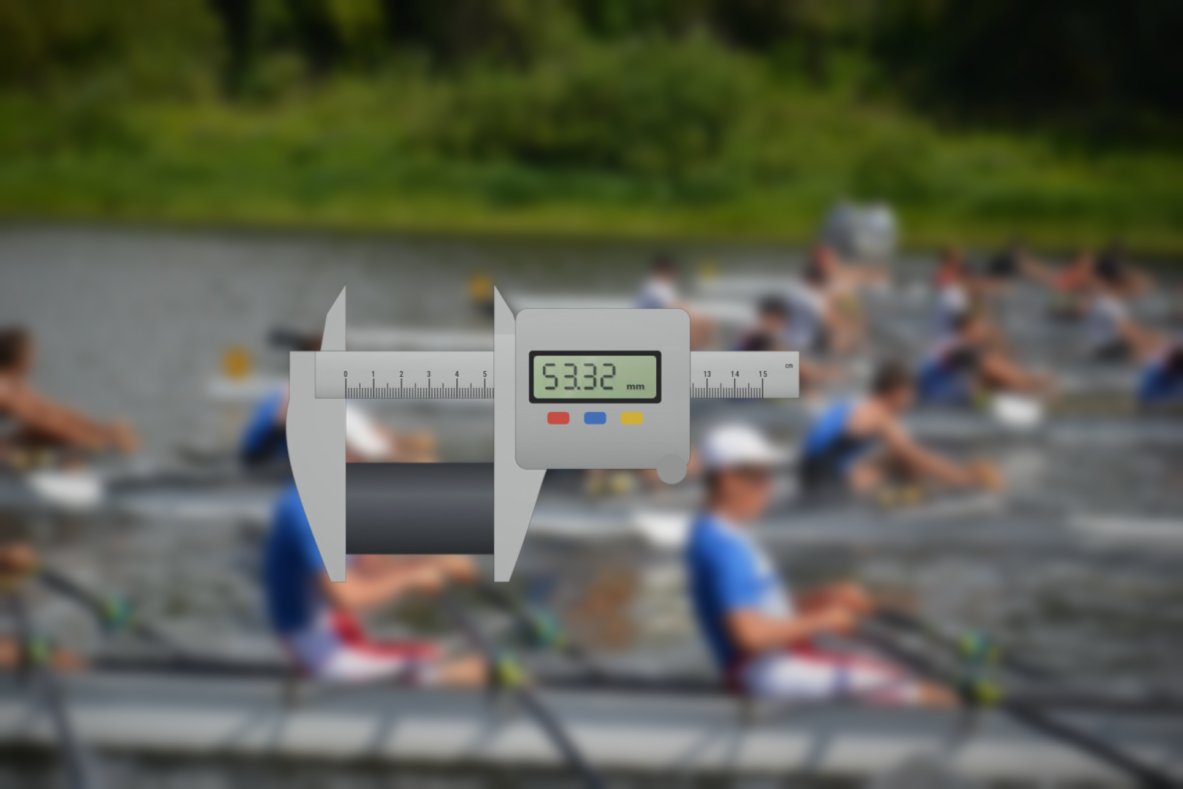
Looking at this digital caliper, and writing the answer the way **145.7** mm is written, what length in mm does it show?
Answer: **53.32** mm
